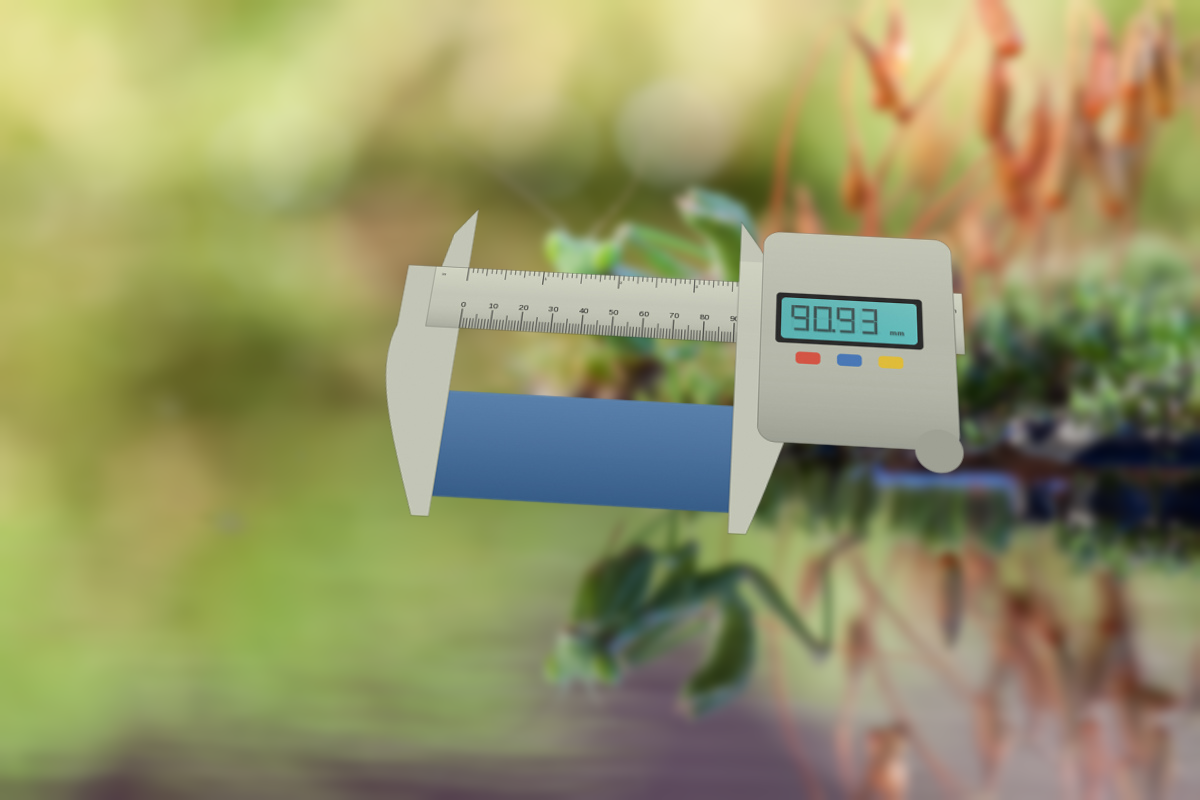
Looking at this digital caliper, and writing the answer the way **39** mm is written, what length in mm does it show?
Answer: **90.93** mm
